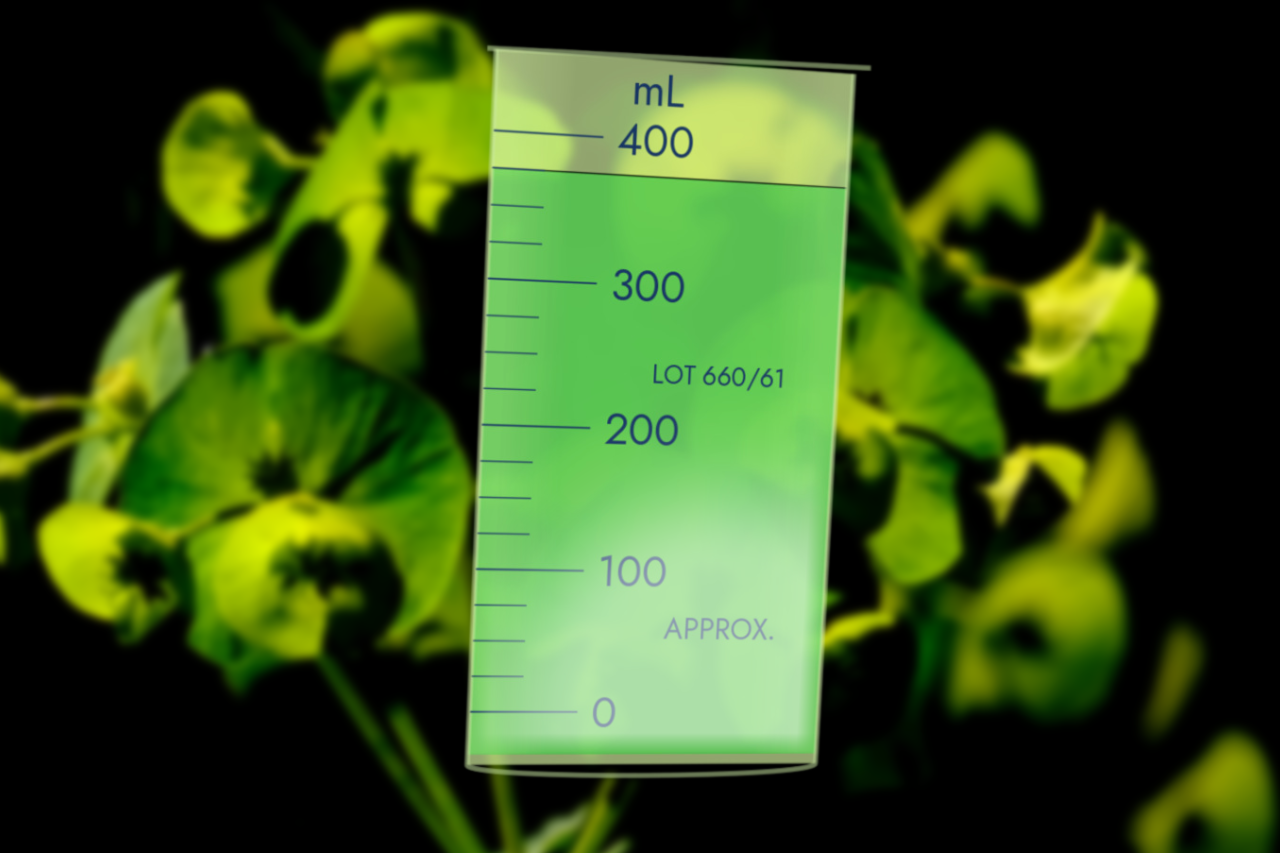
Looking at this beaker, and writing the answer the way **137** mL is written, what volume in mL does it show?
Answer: **375** mL
